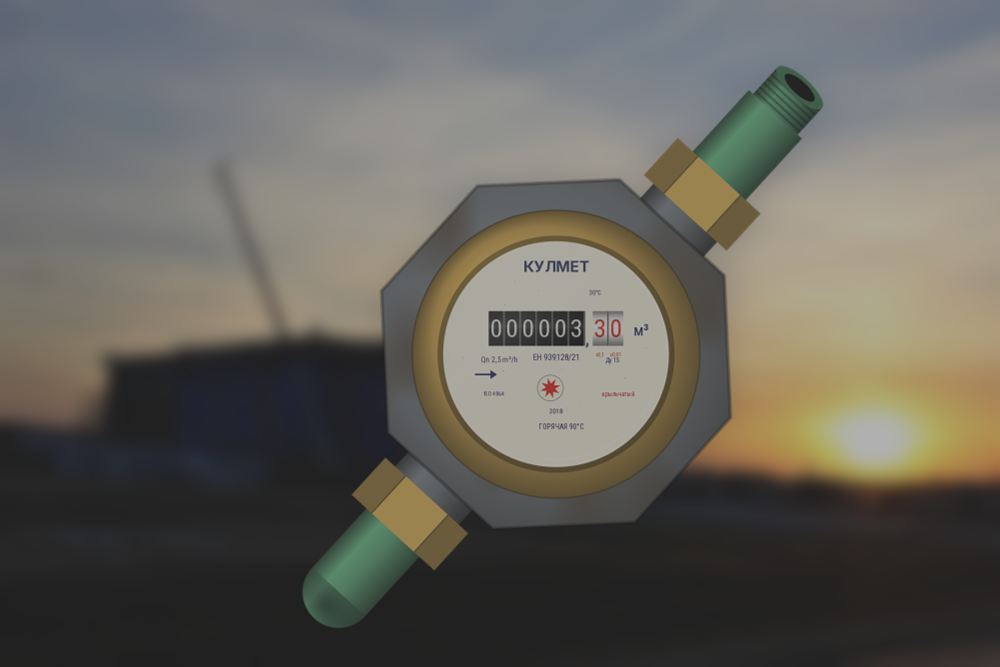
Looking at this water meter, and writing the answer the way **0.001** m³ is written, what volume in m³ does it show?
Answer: **3.30** m³
